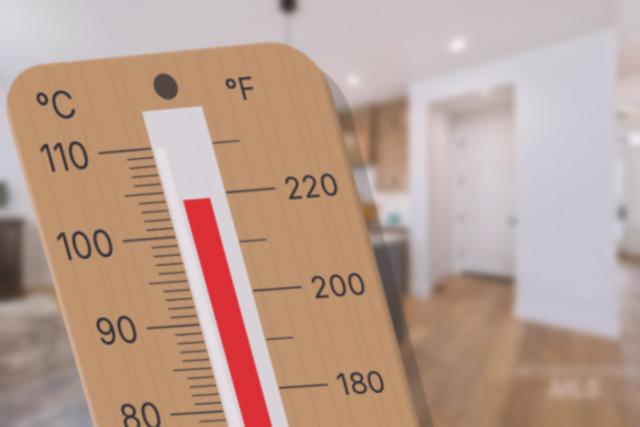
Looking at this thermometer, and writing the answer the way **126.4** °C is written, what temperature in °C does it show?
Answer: **104** °C
